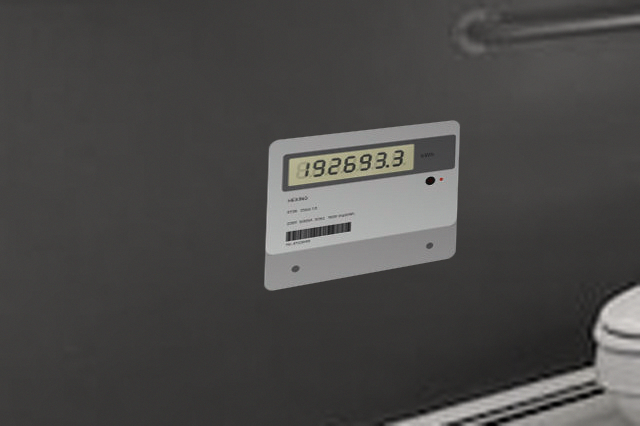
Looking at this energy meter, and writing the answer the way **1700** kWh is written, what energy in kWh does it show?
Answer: **192693.3** kWh
